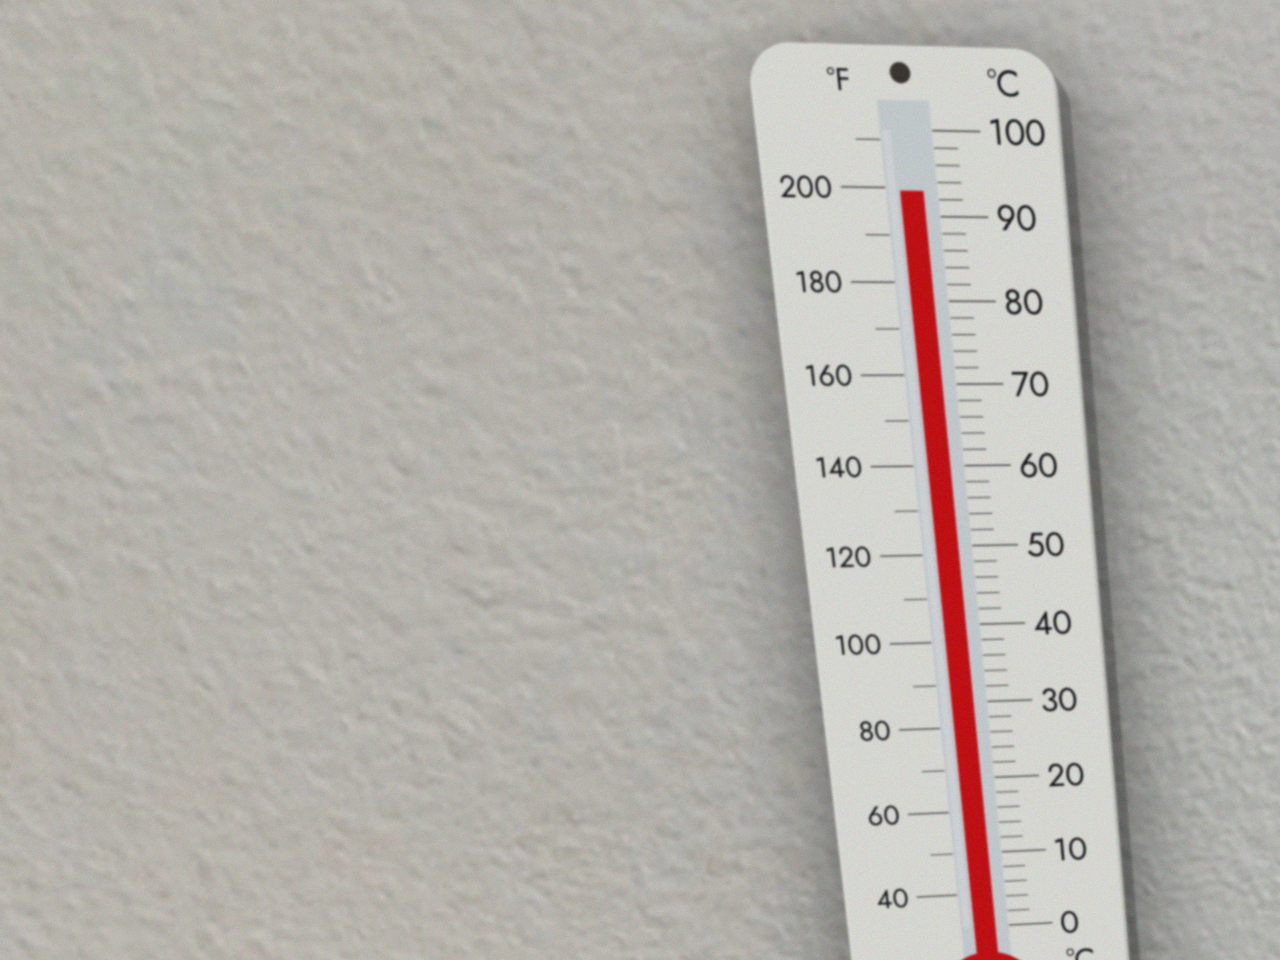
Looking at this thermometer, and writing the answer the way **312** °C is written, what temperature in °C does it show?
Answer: **93** °C
